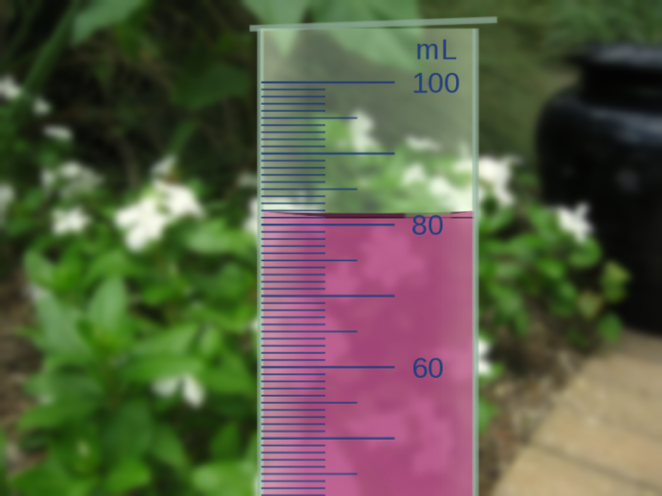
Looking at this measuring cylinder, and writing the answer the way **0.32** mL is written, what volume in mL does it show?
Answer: **81** mL
